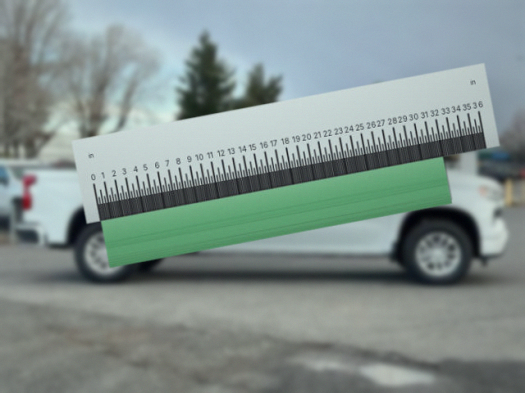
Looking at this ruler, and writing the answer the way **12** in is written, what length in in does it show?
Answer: **32** in
